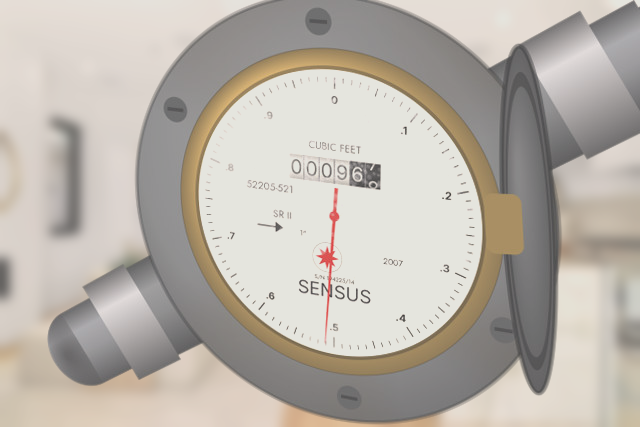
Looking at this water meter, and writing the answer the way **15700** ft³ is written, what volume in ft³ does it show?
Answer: **967.51** ft³
